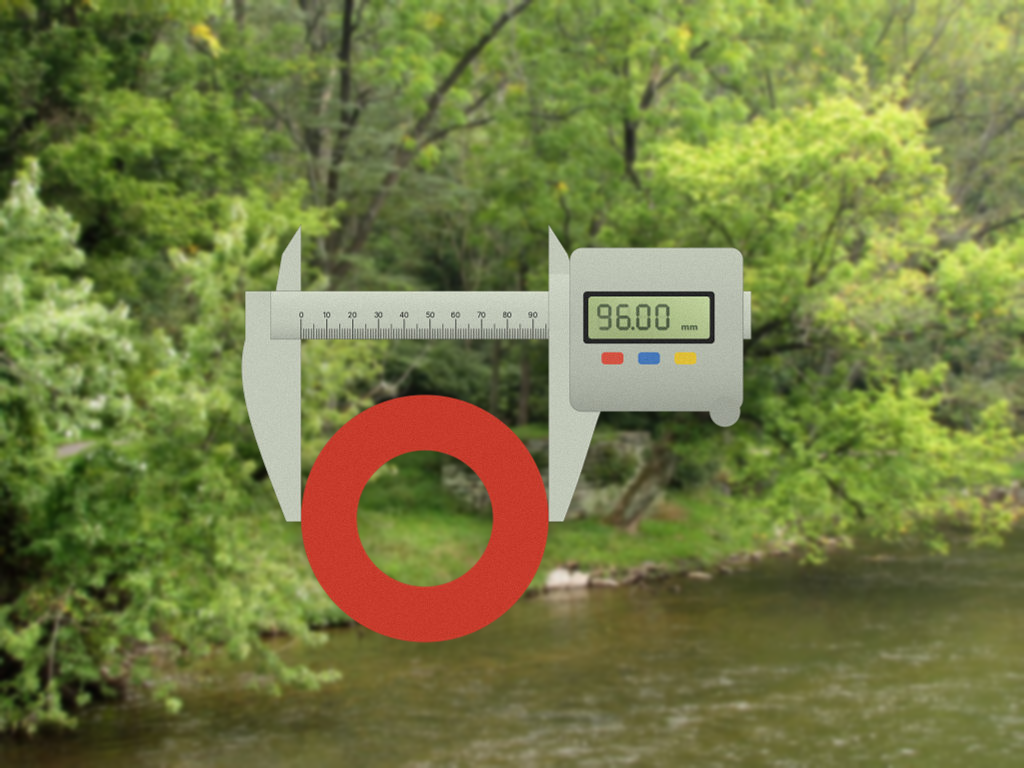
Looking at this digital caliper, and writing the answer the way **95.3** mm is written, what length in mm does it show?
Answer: **96.00** mm
